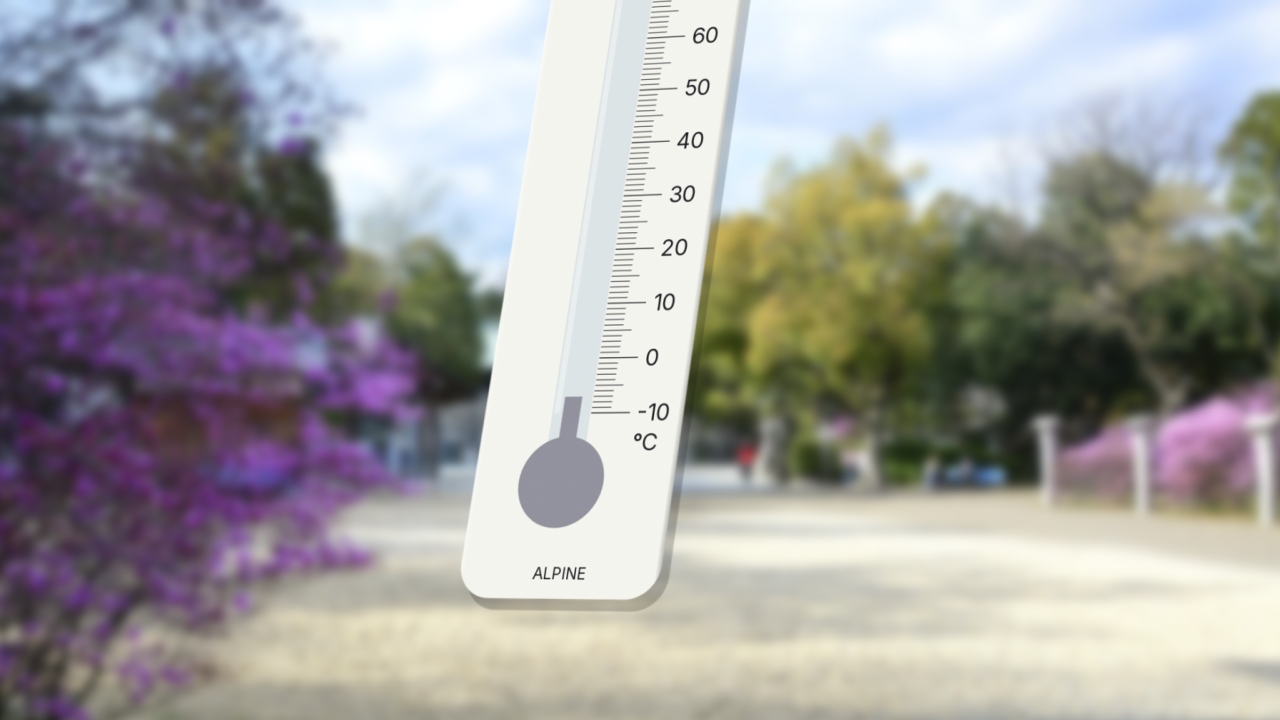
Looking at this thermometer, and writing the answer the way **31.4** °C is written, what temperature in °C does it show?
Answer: **-7** °C
